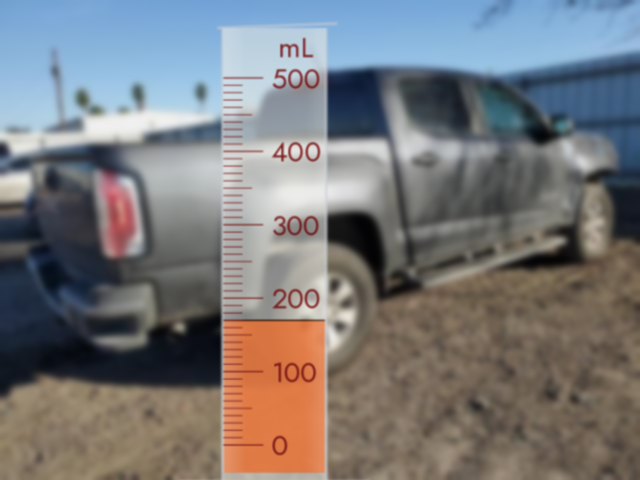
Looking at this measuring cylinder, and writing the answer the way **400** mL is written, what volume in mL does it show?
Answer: **170** mL
